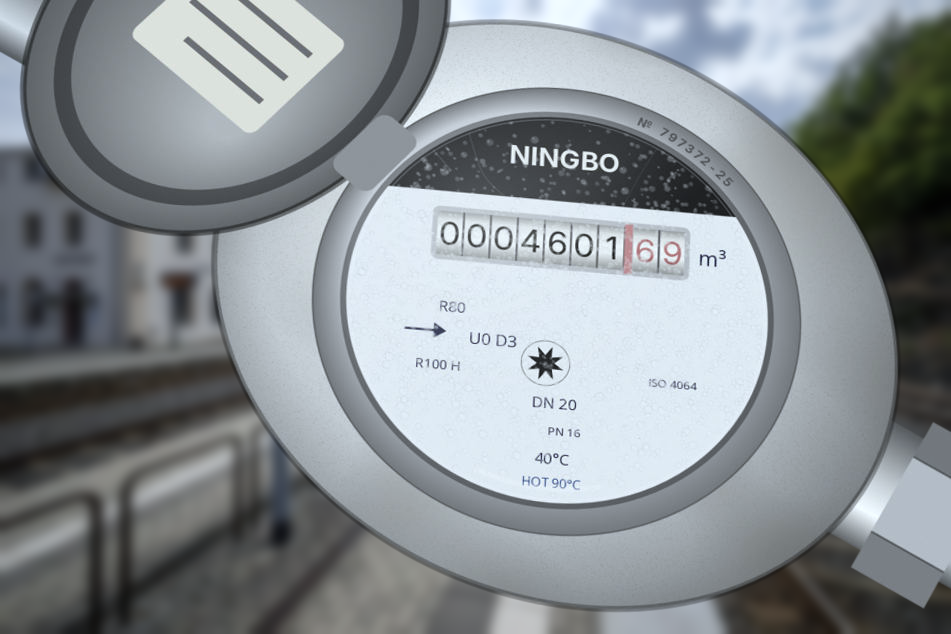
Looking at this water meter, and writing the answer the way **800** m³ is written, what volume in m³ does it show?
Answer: **4601.69** m³
